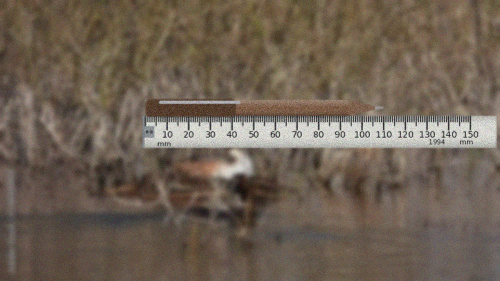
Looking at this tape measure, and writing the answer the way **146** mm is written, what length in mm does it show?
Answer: **110** mm
